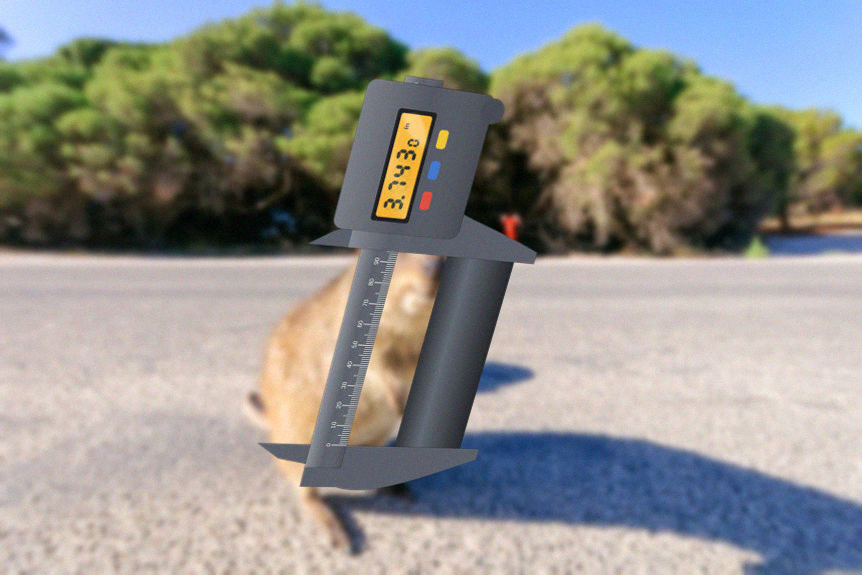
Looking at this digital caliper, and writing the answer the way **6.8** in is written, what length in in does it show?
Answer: **3.7430** in
